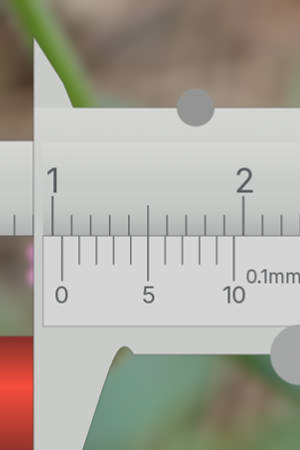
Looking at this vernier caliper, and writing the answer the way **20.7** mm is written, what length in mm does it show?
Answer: **10.5** mm
